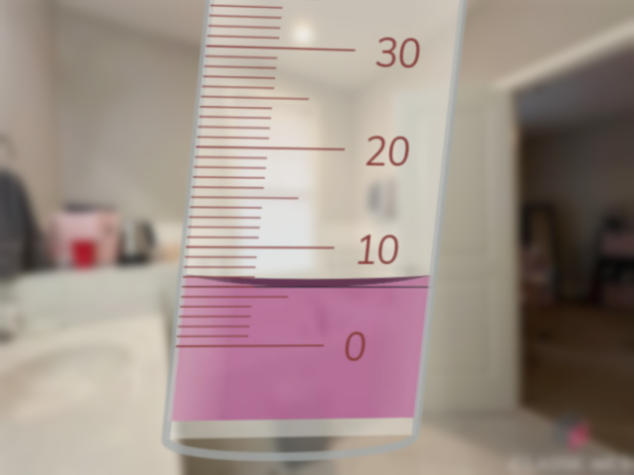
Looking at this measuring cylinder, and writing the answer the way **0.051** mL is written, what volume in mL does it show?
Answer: **6** mL
